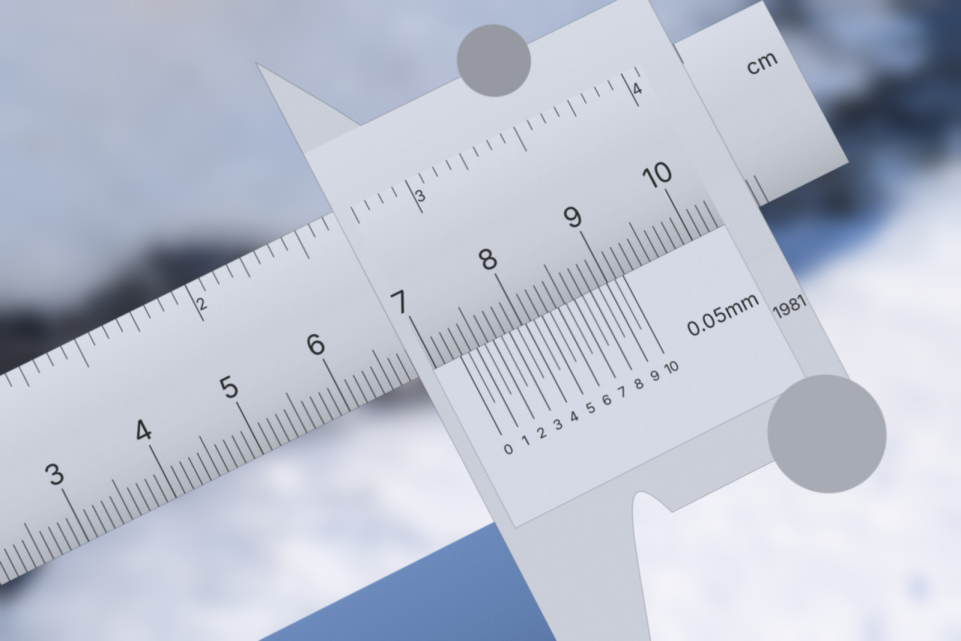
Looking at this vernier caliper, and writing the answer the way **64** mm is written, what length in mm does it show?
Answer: **72.8** mm
